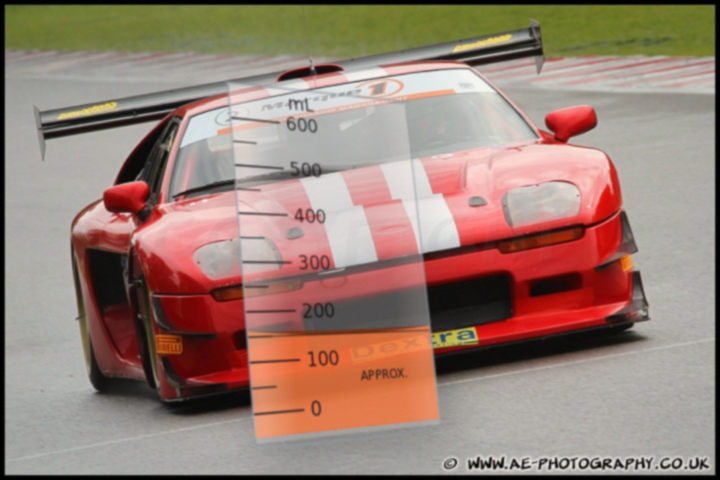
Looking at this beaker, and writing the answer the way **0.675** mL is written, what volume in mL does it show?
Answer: **150** mL
